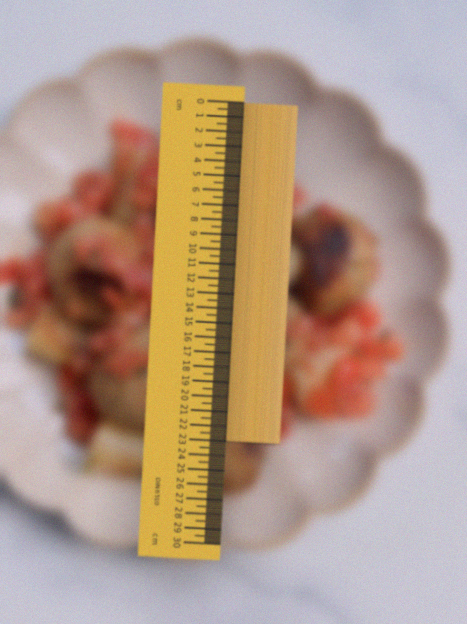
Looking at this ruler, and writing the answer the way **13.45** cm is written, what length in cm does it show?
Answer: **23** cm
